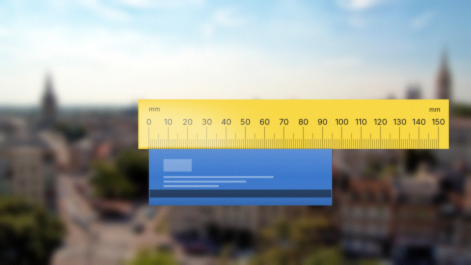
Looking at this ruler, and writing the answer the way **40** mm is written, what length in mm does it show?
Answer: **95** mm
